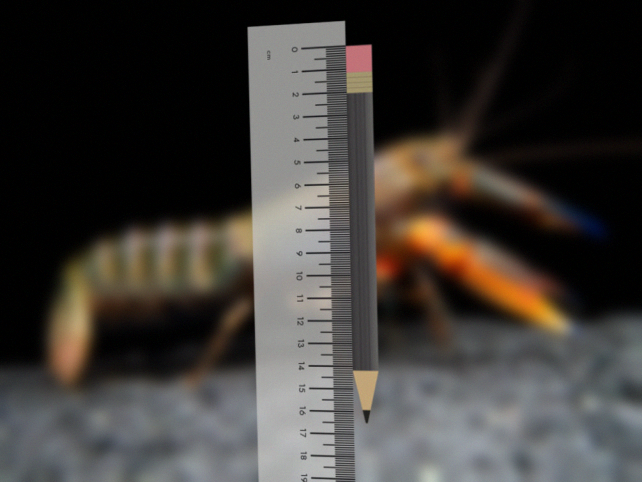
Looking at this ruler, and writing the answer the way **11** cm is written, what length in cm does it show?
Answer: **16.5** cm
